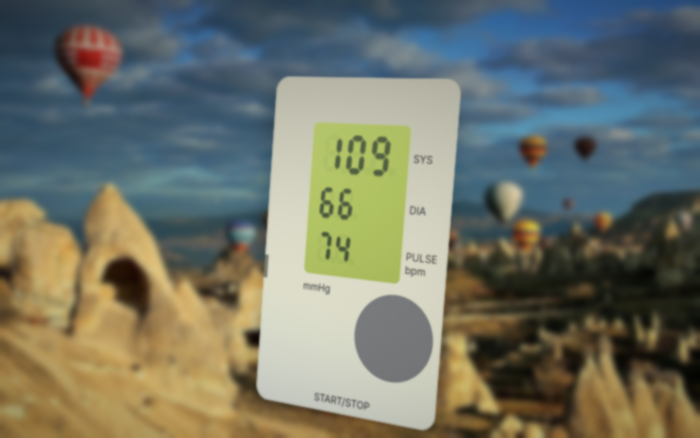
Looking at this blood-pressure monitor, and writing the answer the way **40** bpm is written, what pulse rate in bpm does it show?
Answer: **74** bpm
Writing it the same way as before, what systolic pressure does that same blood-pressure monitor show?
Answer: **109** mmHg
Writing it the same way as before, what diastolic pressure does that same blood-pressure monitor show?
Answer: **66** mmHg
